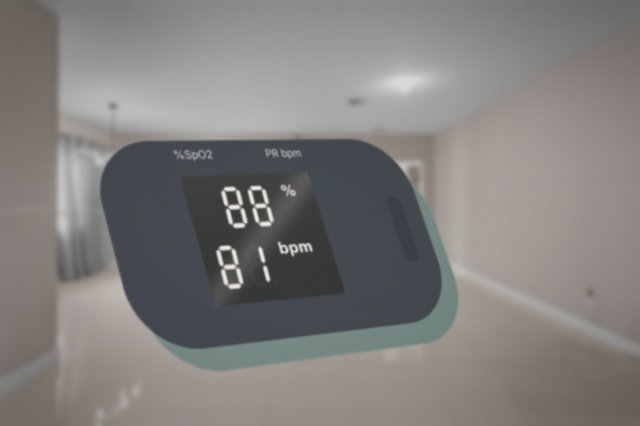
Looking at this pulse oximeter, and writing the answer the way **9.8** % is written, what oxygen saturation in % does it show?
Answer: **88** %
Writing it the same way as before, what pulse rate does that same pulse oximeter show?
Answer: **81** bpm
